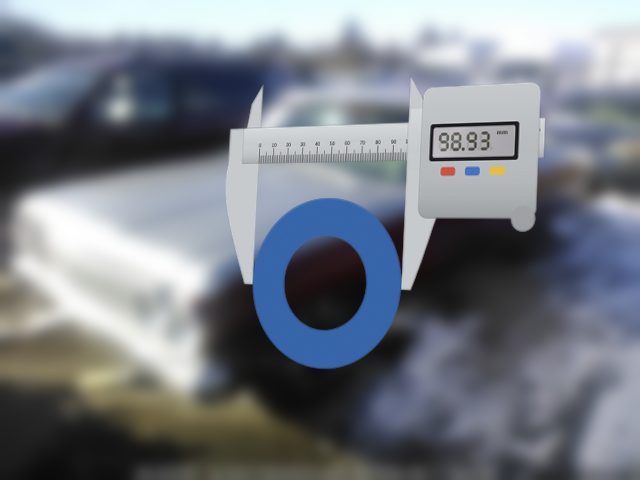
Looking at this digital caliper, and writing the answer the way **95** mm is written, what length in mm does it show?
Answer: **98.93** mm
